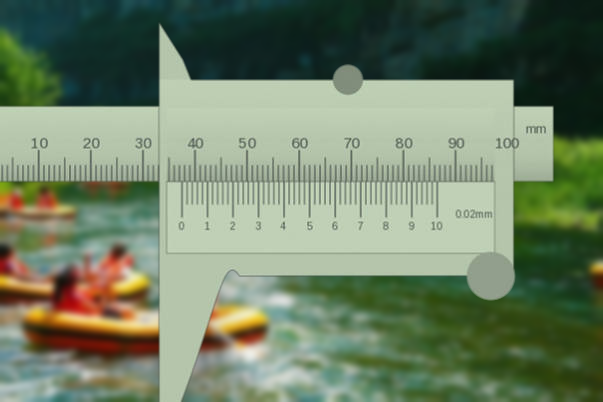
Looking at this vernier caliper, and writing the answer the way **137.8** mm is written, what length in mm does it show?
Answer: **37.5** mm
